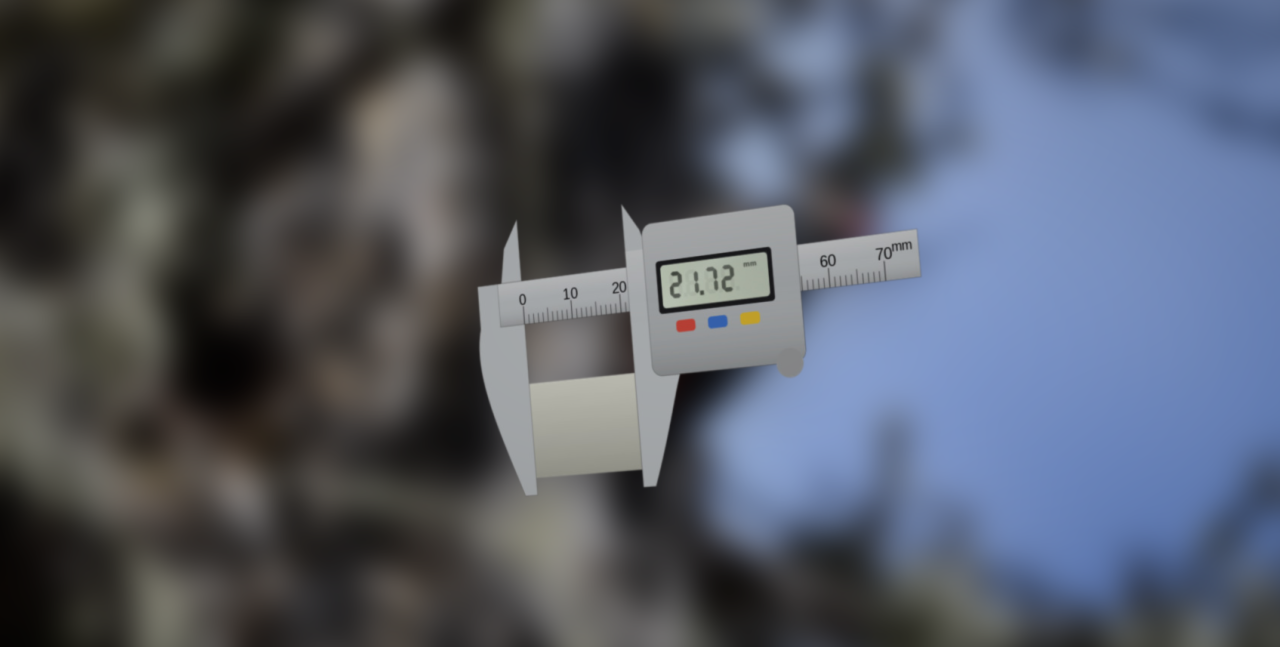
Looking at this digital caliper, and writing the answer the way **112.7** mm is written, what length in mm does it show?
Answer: **21.72** mm
